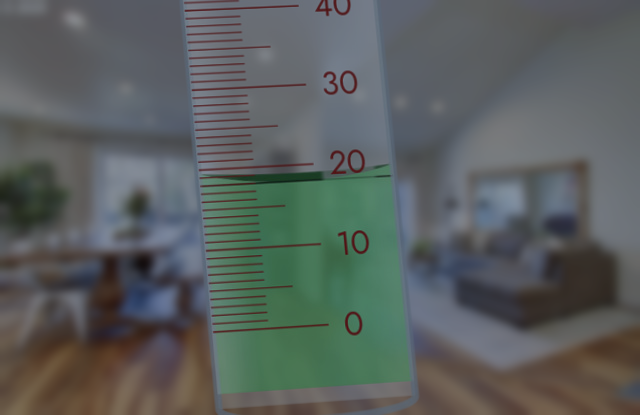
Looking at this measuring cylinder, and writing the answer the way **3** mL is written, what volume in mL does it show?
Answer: **18** mL
